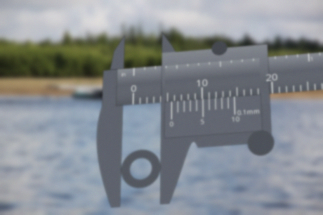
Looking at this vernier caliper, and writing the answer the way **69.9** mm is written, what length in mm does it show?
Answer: **5.6** mm
